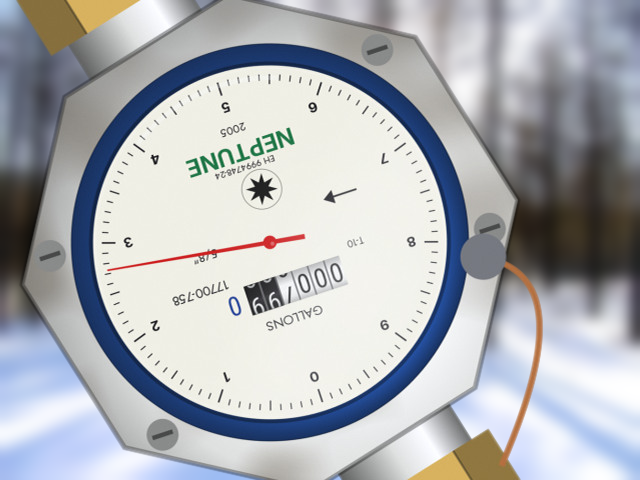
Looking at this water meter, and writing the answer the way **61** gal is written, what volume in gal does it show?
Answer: **7992.7** gal
